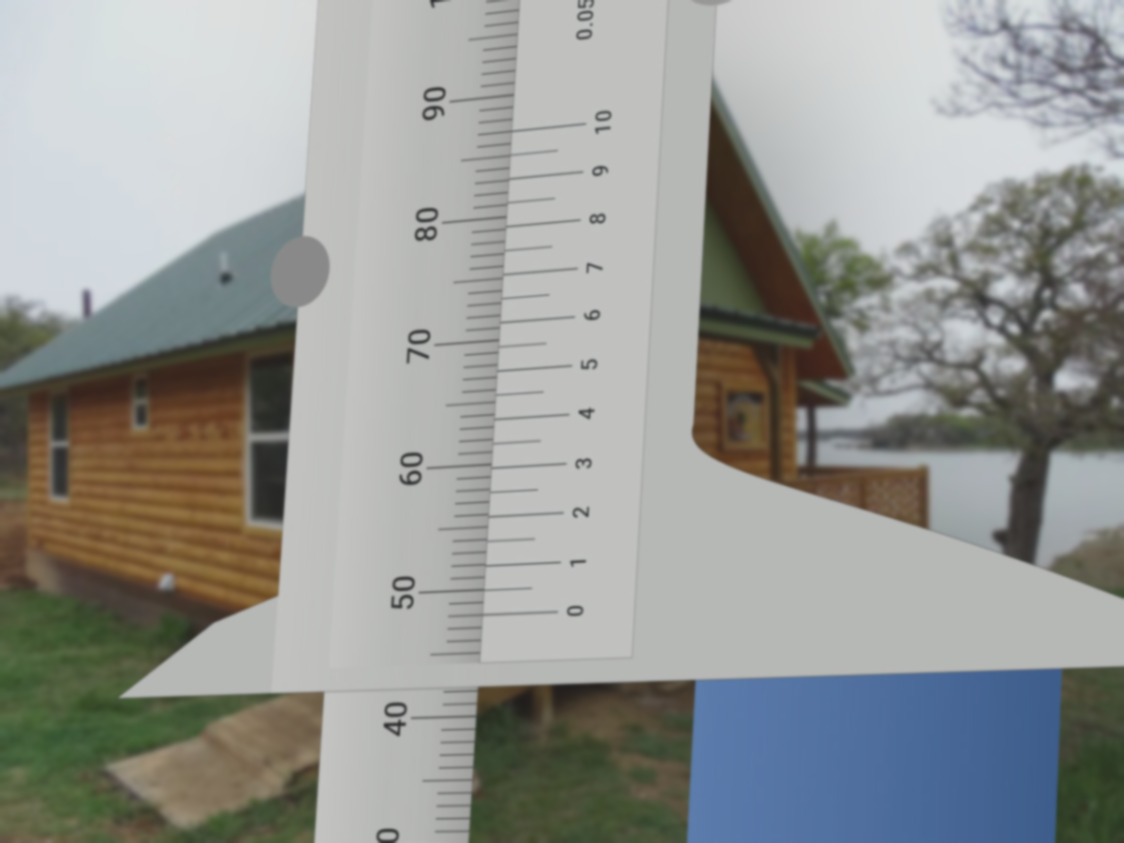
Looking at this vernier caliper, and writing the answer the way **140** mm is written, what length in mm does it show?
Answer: **48.0** mm
